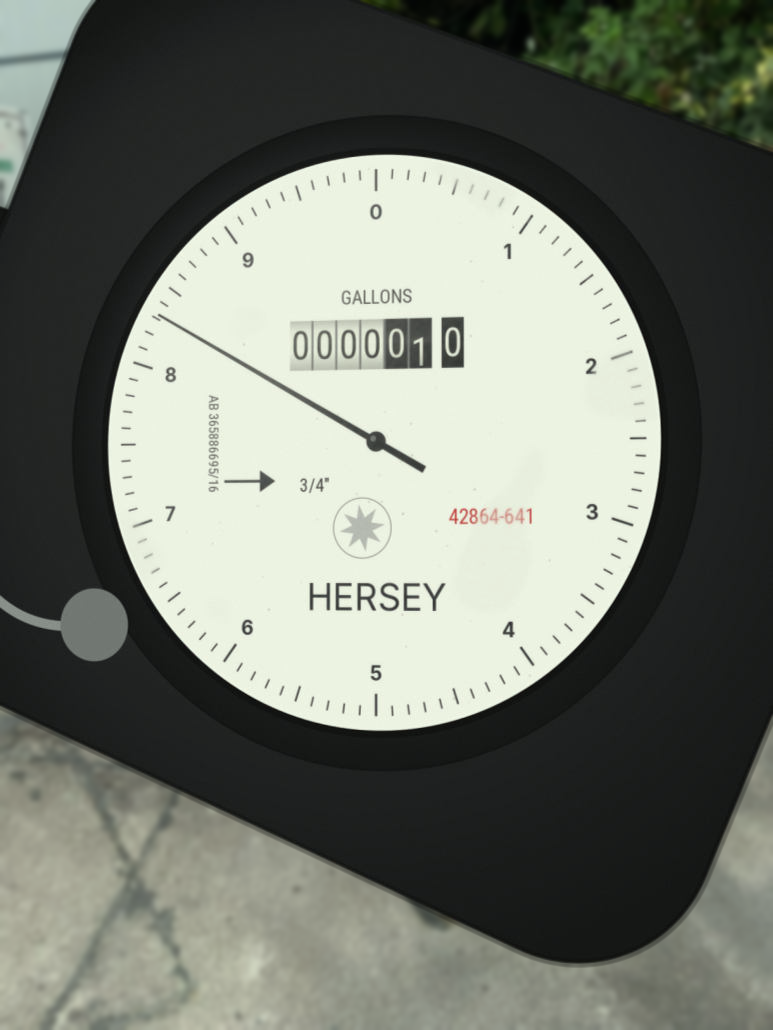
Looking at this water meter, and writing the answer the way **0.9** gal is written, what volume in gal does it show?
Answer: **8.3** gal
